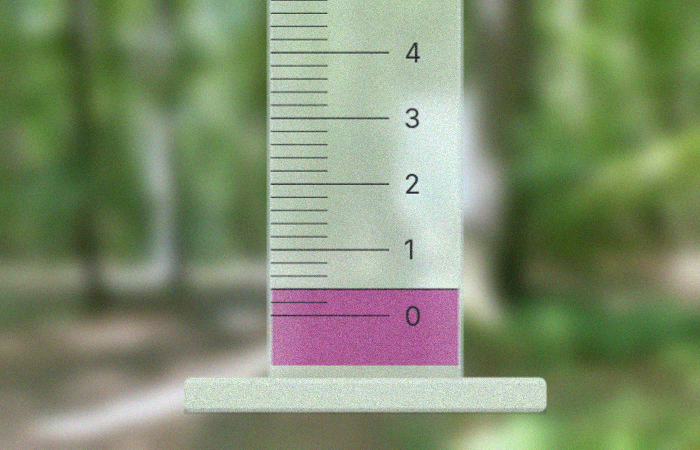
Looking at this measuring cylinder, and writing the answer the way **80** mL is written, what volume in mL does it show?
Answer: **0.4** mL
